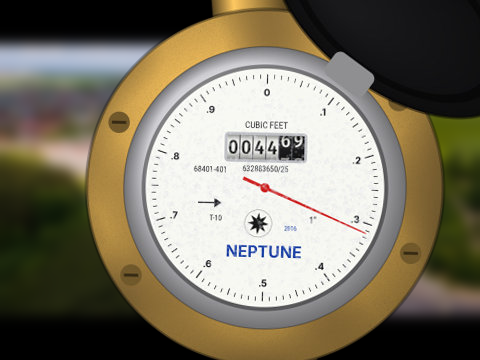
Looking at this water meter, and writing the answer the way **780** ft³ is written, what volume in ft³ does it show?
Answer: **4469.31** ft³
